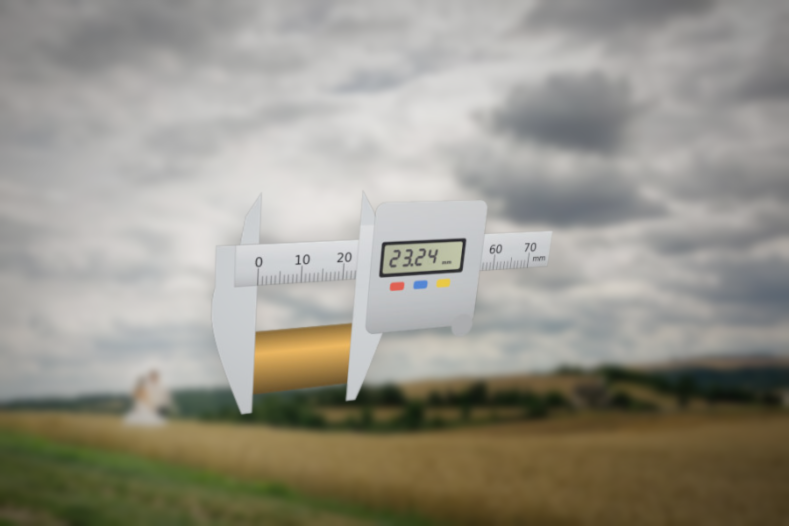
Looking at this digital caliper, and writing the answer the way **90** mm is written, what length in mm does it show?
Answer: **23.24** mm
